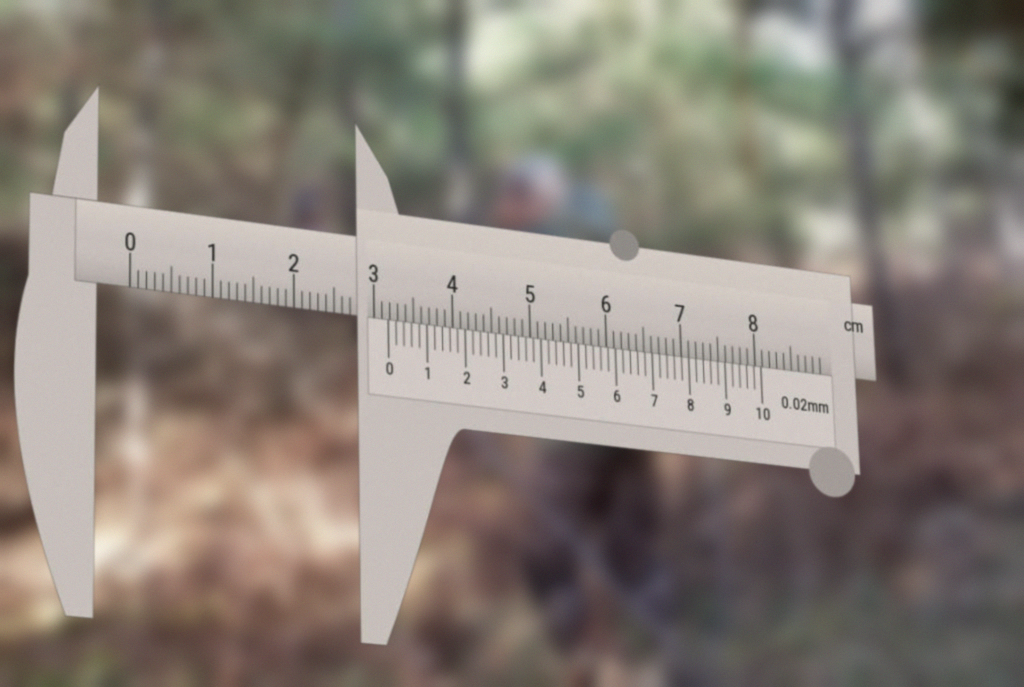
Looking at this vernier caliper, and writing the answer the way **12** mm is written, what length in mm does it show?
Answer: **31.8** mm
